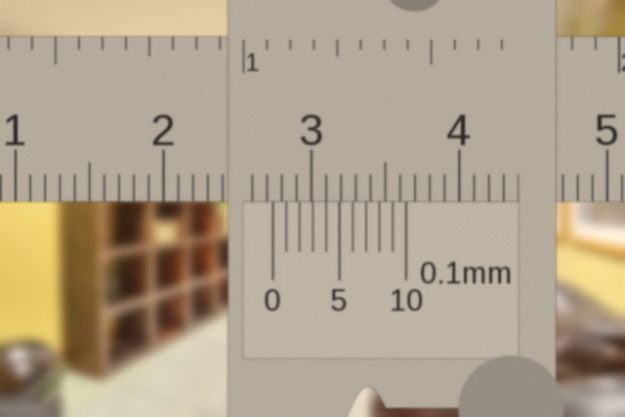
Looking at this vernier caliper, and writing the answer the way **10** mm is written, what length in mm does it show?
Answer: **27.4** mm
